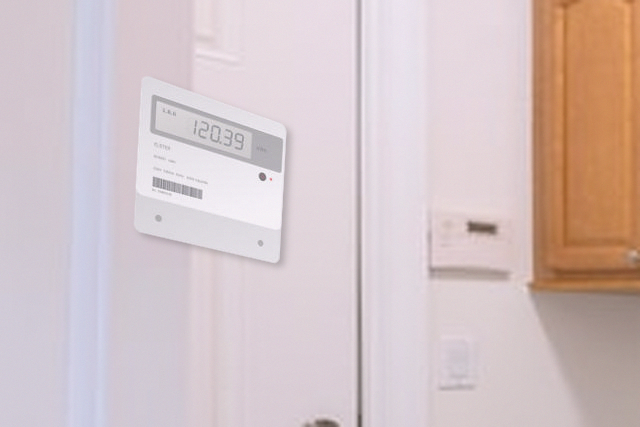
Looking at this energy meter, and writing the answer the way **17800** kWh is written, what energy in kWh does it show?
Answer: **120.39** kWh
